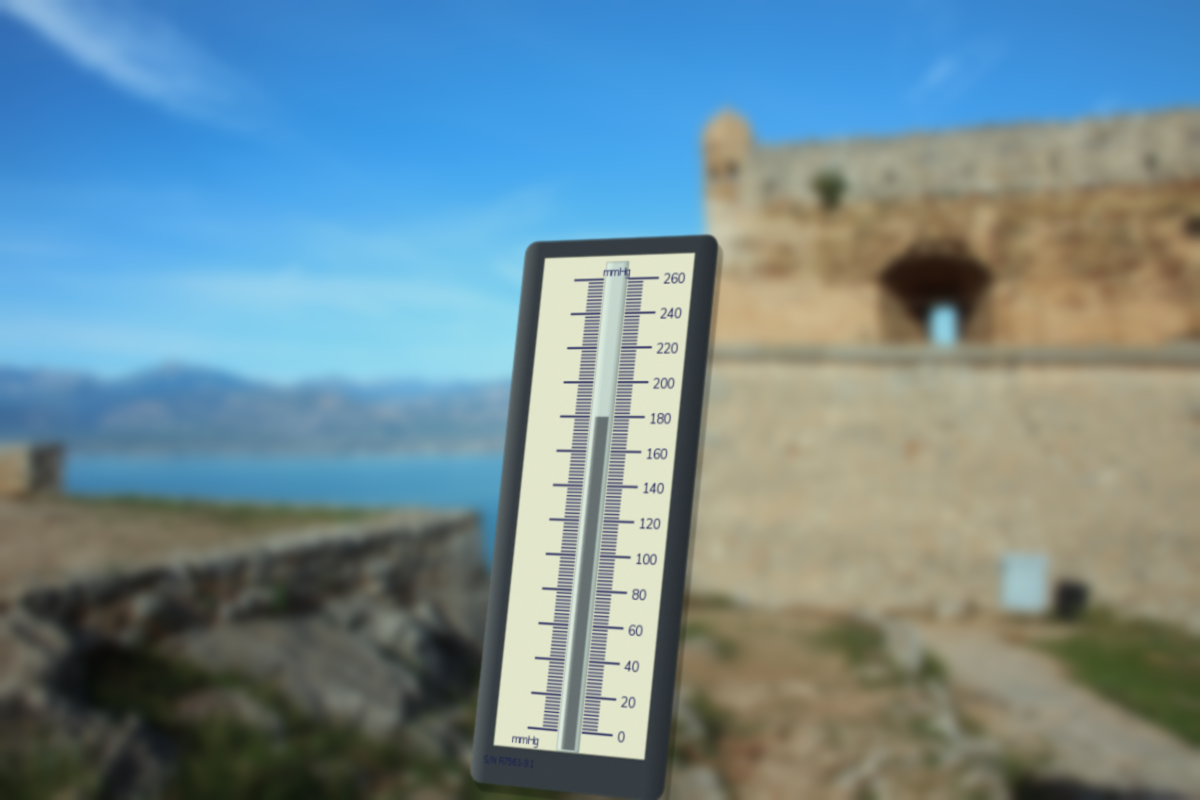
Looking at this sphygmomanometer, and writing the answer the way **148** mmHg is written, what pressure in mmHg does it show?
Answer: **180** mmHg
